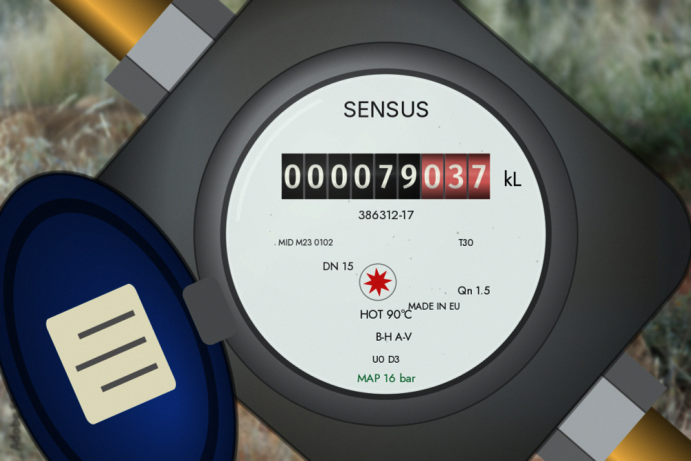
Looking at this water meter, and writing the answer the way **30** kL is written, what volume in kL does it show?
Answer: **79.037** kL
